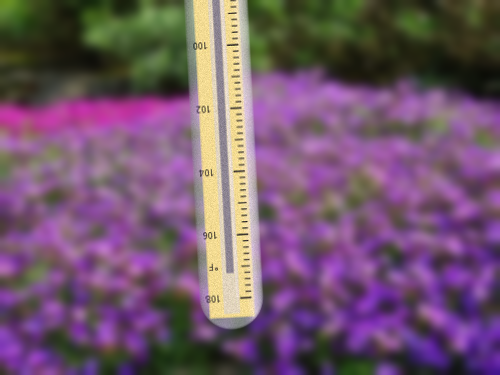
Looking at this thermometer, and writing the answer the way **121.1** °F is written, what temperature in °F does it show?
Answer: **107.2** °F
